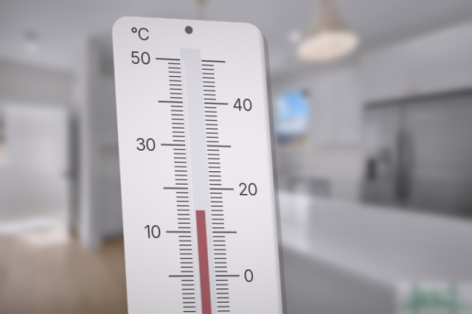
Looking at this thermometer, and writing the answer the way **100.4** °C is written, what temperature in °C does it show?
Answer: **15** °C
